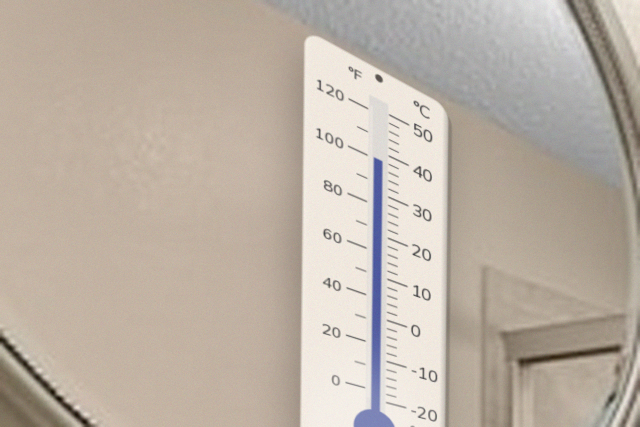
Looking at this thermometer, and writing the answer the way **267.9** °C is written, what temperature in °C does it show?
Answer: **38** °C
